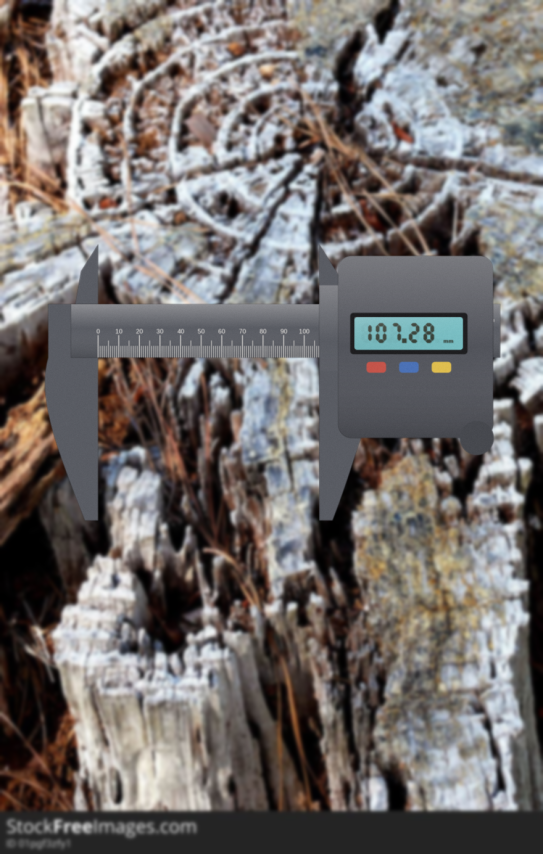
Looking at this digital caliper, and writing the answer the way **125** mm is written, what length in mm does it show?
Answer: **107.28** mm
